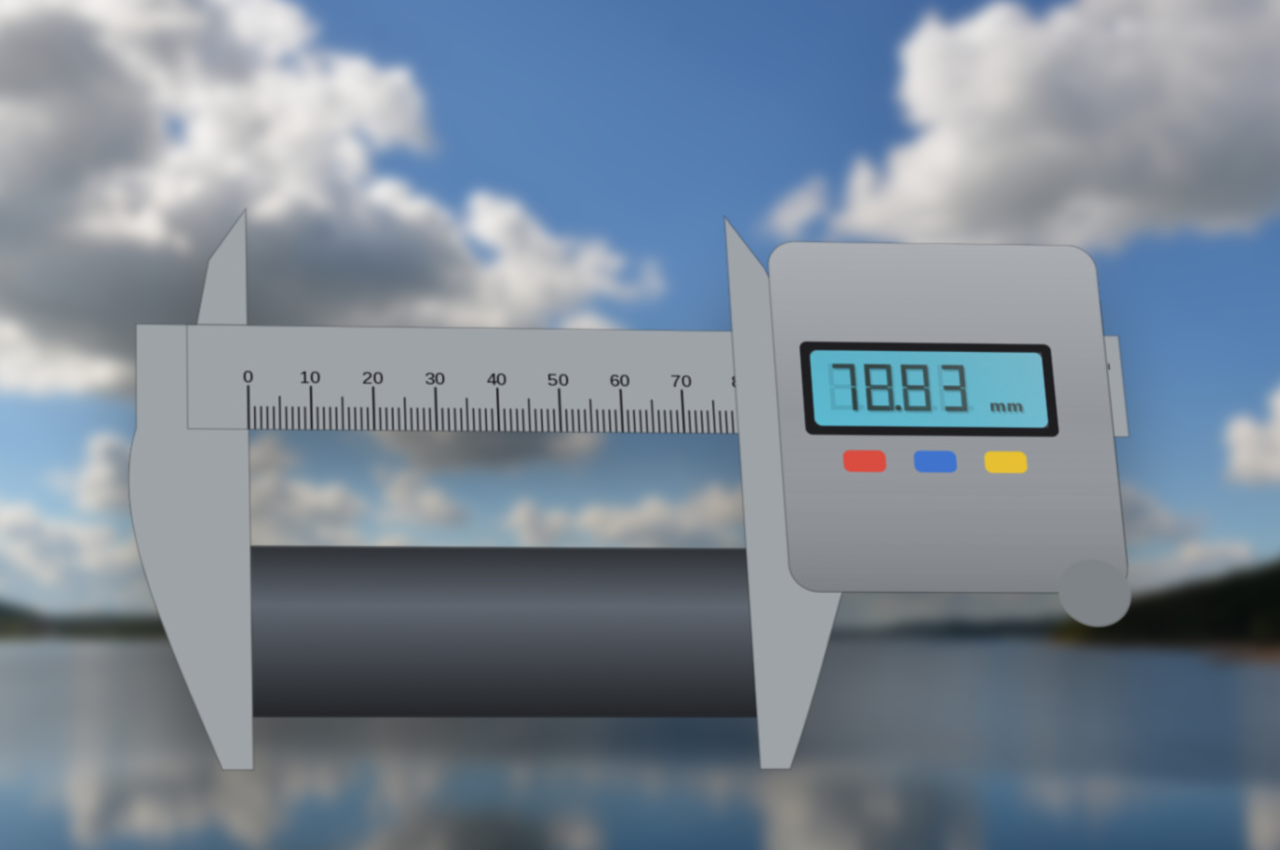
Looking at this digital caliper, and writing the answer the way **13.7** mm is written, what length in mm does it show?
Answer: **78.83** mm
